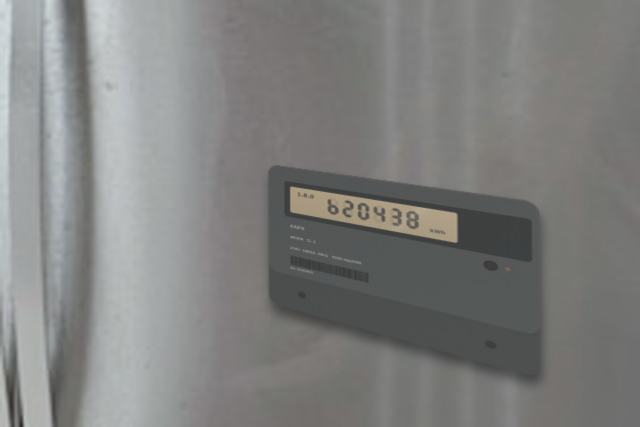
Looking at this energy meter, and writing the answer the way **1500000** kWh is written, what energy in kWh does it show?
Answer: **620438** kWh
